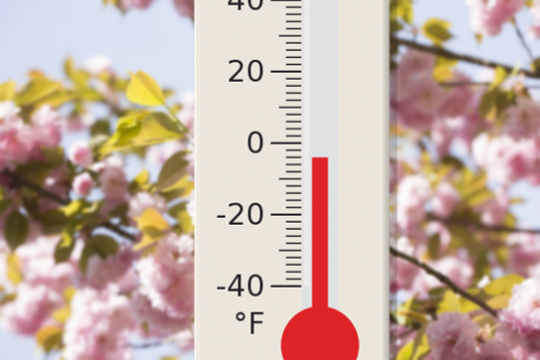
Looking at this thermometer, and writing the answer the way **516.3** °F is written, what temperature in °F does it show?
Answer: **-4** °F
